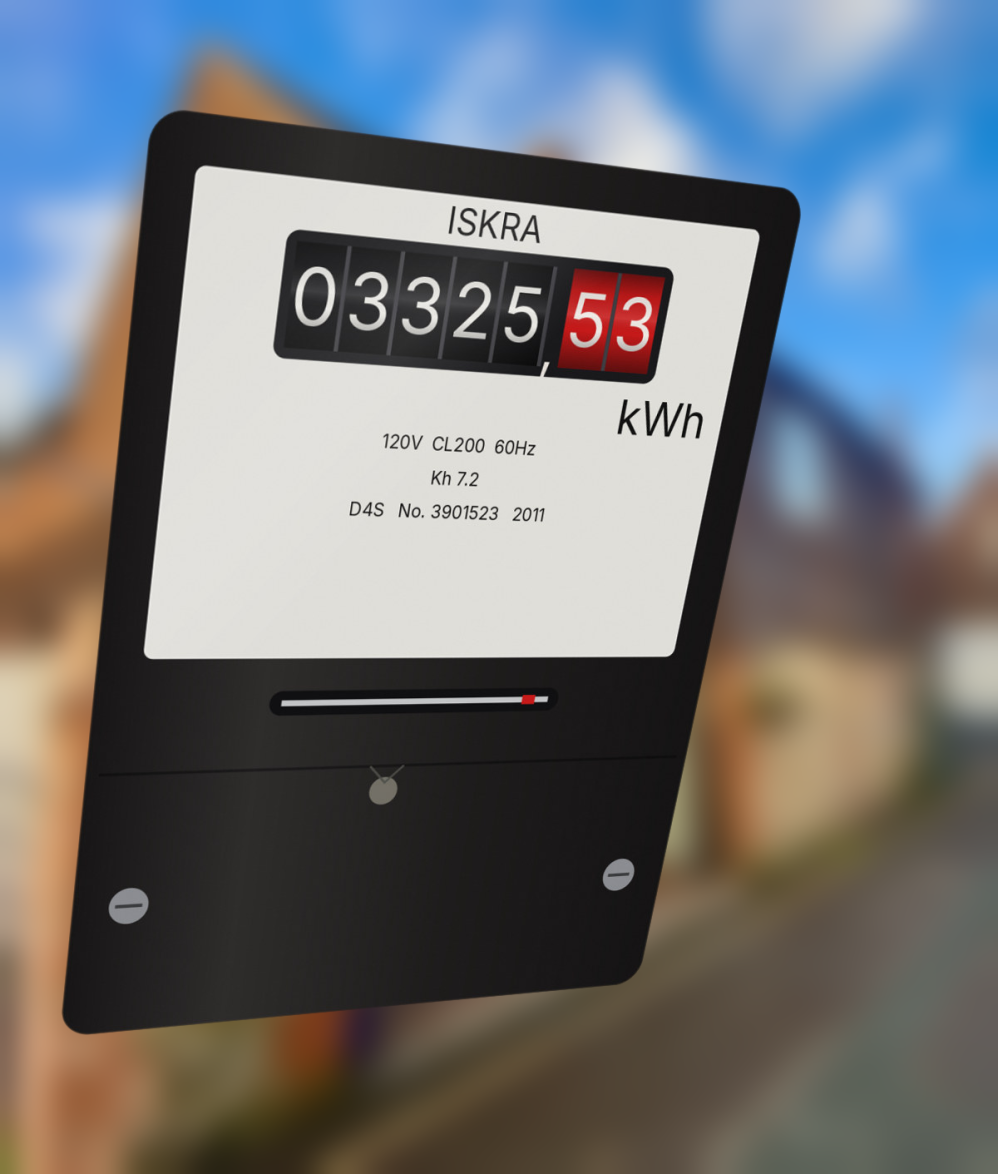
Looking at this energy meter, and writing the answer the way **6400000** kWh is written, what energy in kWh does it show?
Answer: **3325.53** kWh
